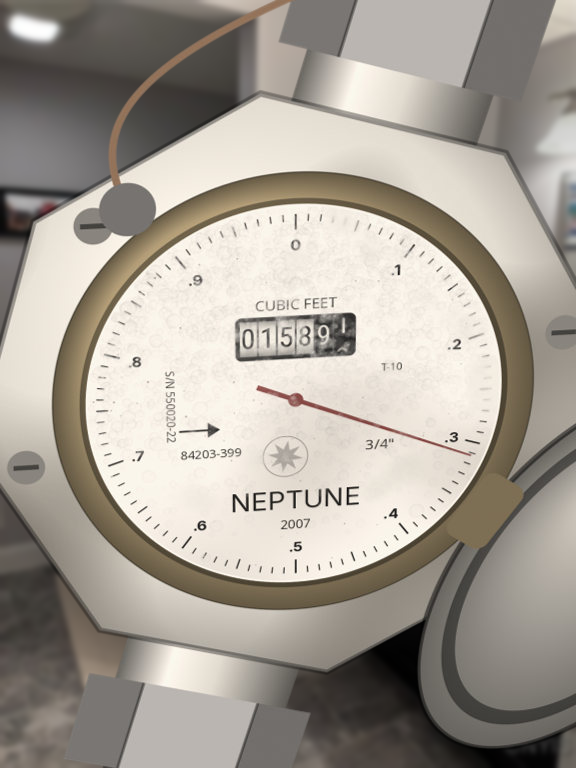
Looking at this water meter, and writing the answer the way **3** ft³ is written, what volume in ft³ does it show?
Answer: **15891.31** ft³
